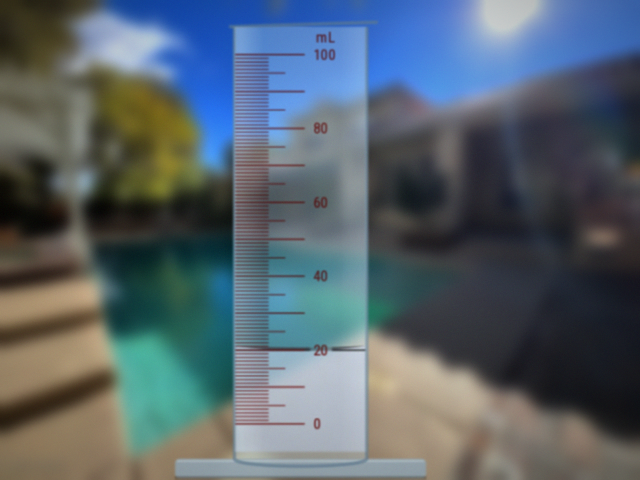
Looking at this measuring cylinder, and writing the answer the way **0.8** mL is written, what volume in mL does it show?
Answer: **20** mL
